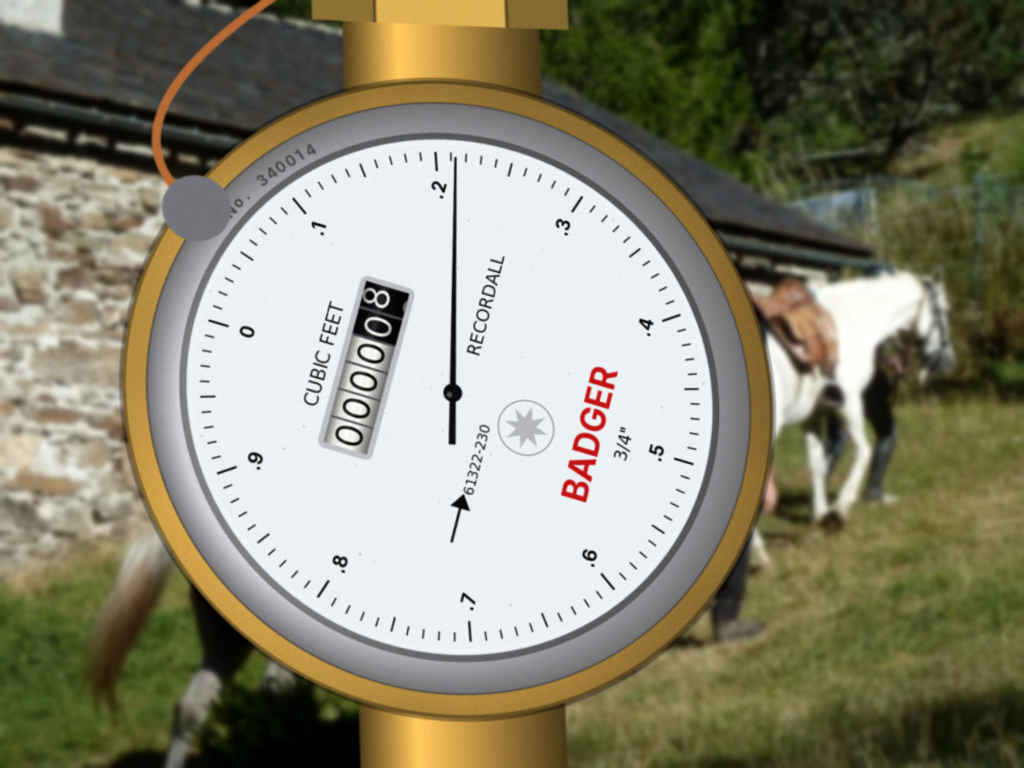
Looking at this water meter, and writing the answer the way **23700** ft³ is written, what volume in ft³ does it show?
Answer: **8.21** ft³
